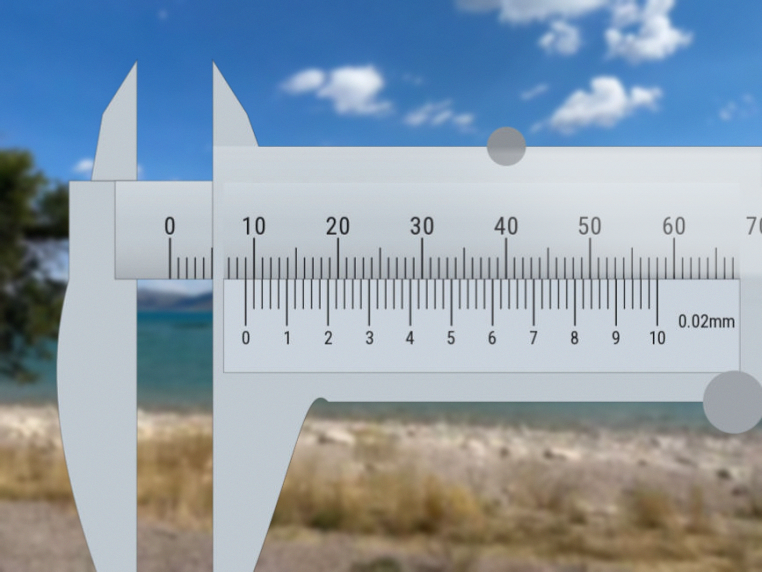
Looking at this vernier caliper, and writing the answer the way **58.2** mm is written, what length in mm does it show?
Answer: **9.0** mm
